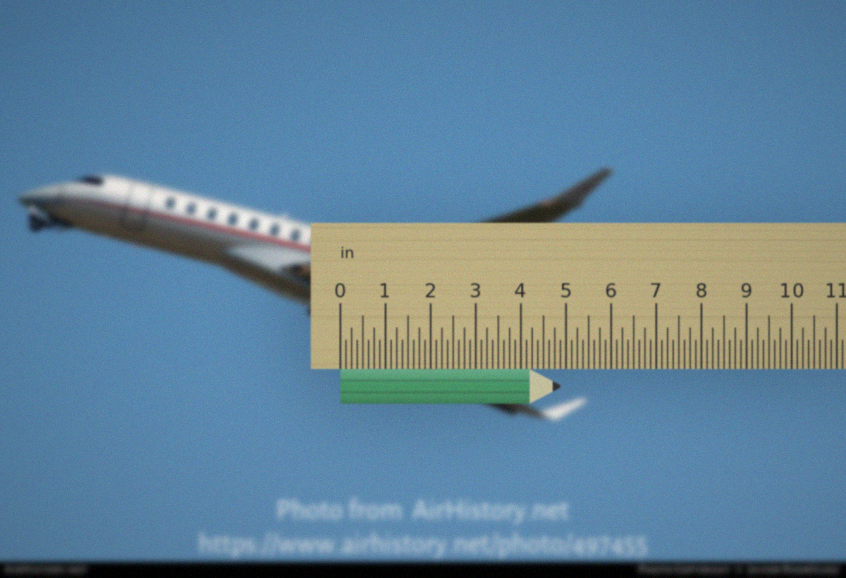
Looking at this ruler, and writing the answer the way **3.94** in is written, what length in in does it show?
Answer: **4.875** in
